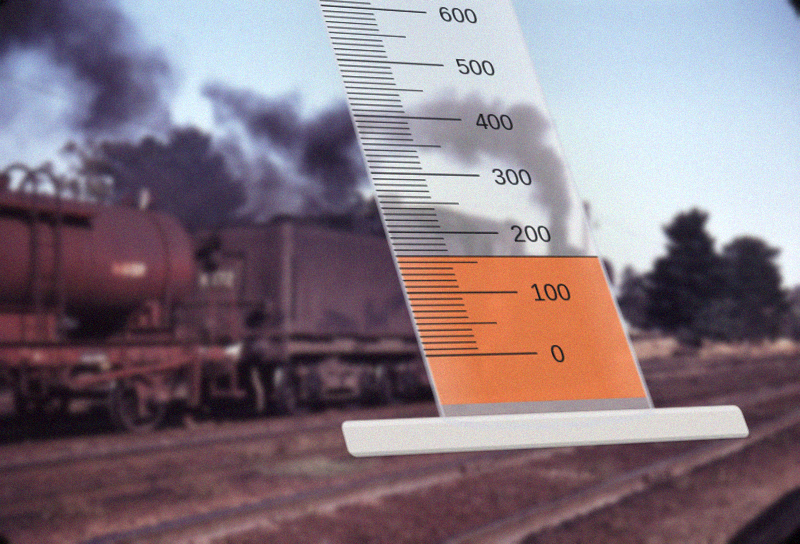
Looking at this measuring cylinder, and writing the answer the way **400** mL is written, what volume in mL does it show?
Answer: **160** mL
